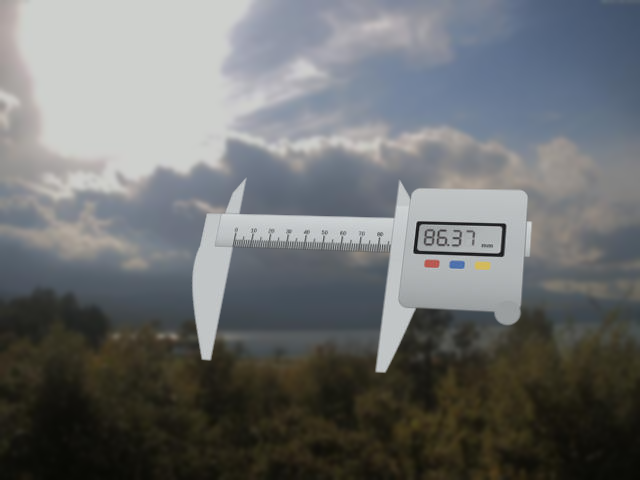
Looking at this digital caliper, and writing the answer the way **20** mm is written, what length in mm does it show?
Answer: **86.37** mm
